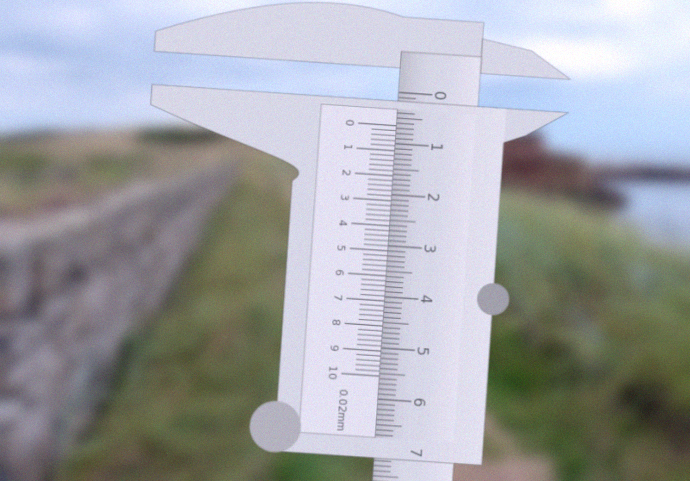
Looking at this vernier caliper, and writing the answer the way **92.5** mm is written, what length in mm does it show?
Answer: **6.5** mm
